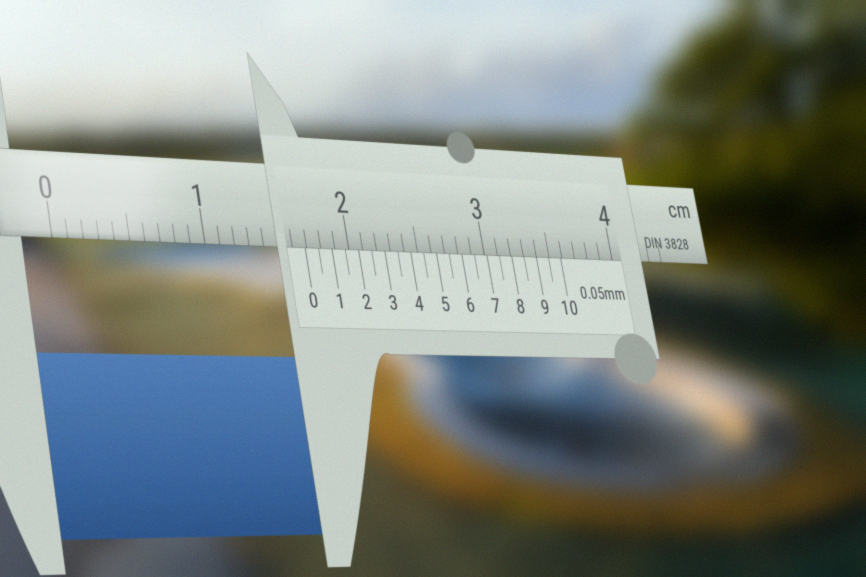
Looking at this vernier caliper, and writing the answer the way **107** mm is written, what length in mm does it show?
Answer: **16.9** mm
